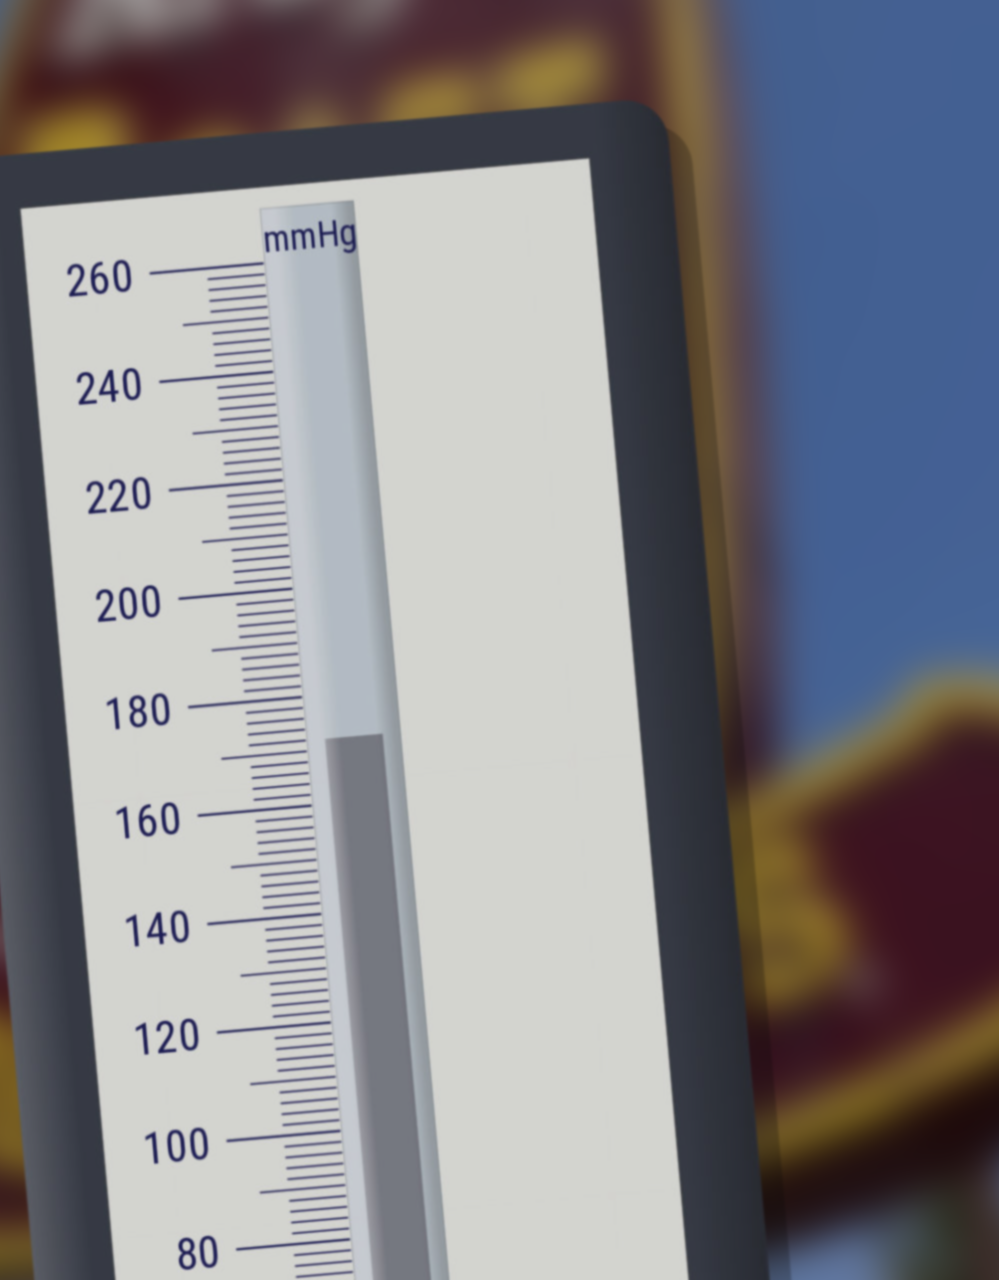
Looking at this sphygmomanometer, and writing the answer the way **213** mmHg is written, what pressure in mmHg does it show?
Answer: **172** mmHg
